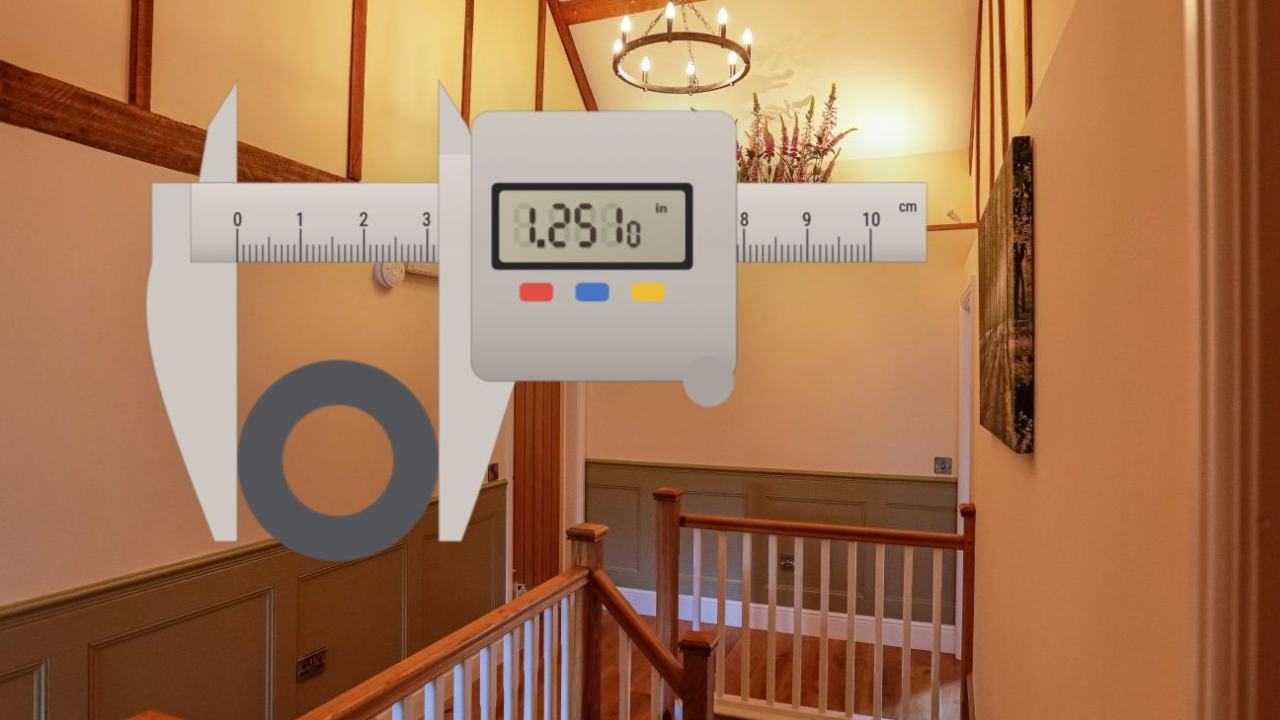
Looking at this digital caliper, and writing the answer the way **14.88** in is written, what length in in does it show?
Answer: **1.2510** in
